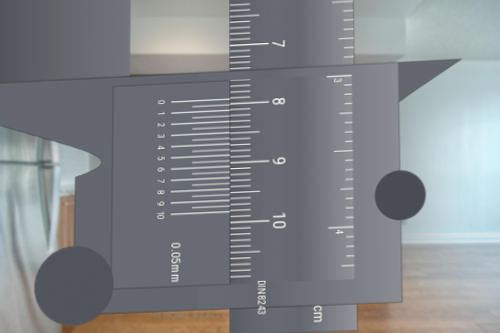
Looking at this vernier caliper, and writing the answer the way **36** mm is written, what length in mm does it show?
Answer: **79.2** mm
